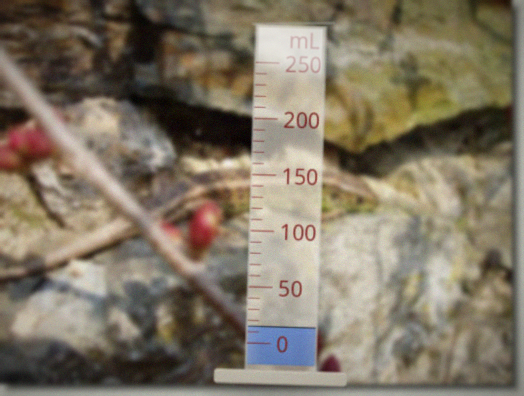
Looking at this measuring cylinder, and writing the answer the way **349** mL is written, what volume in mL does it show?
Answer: **15** mL
